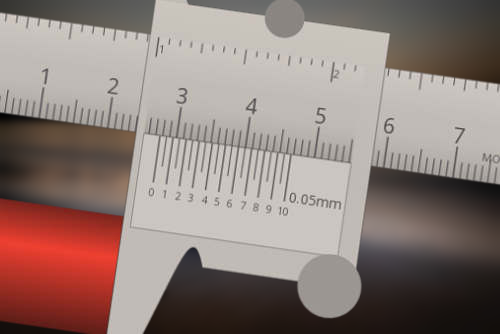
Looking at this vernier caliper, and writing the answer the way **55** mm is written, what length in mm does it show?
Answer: **27.6** mm
